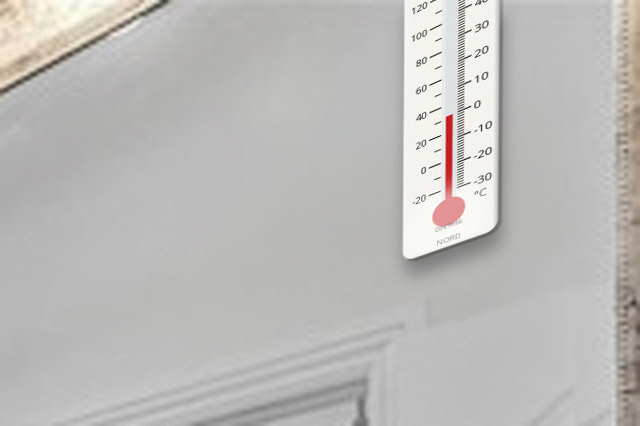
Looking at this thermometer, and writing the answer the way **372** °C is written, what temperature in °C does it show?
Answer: **0** °C
